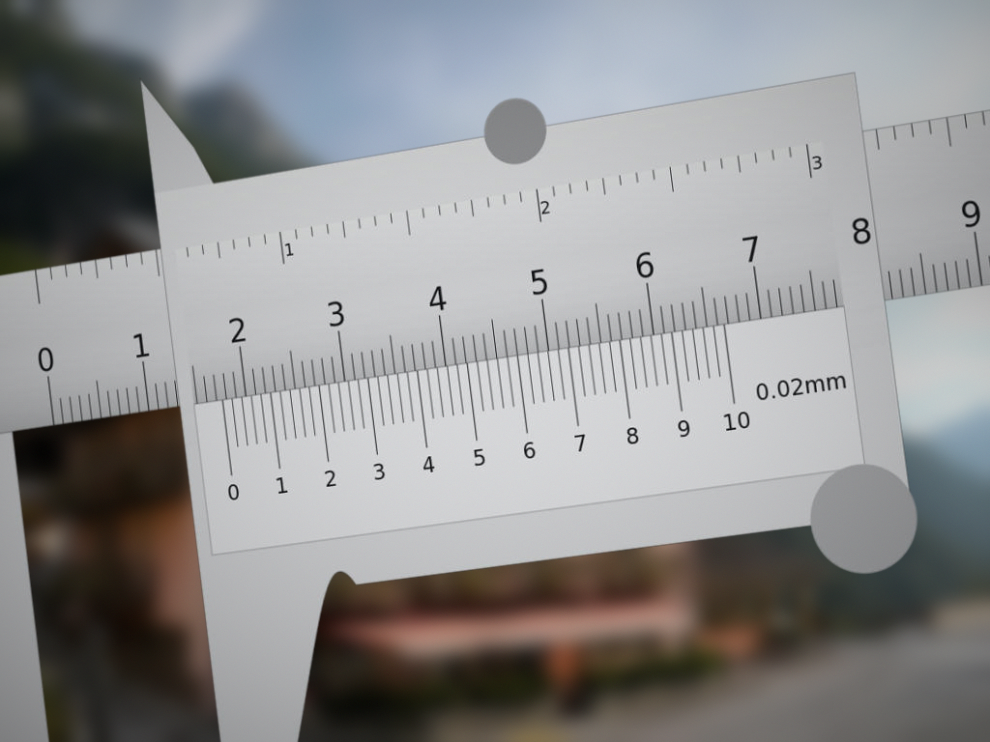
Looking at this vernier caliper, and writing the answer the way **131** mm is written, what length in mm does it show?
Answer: **17.6** mm
